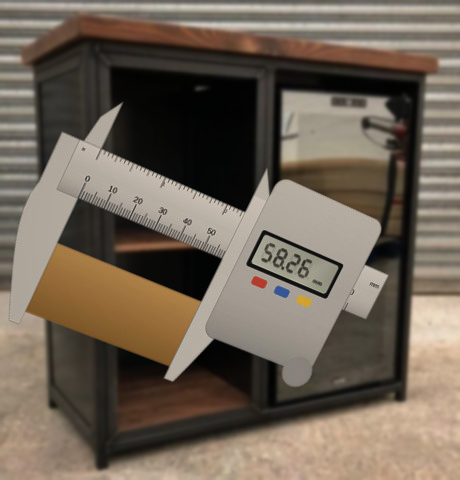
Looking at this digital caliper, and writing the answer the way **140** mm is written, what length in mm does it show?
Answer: **58.26** mm
